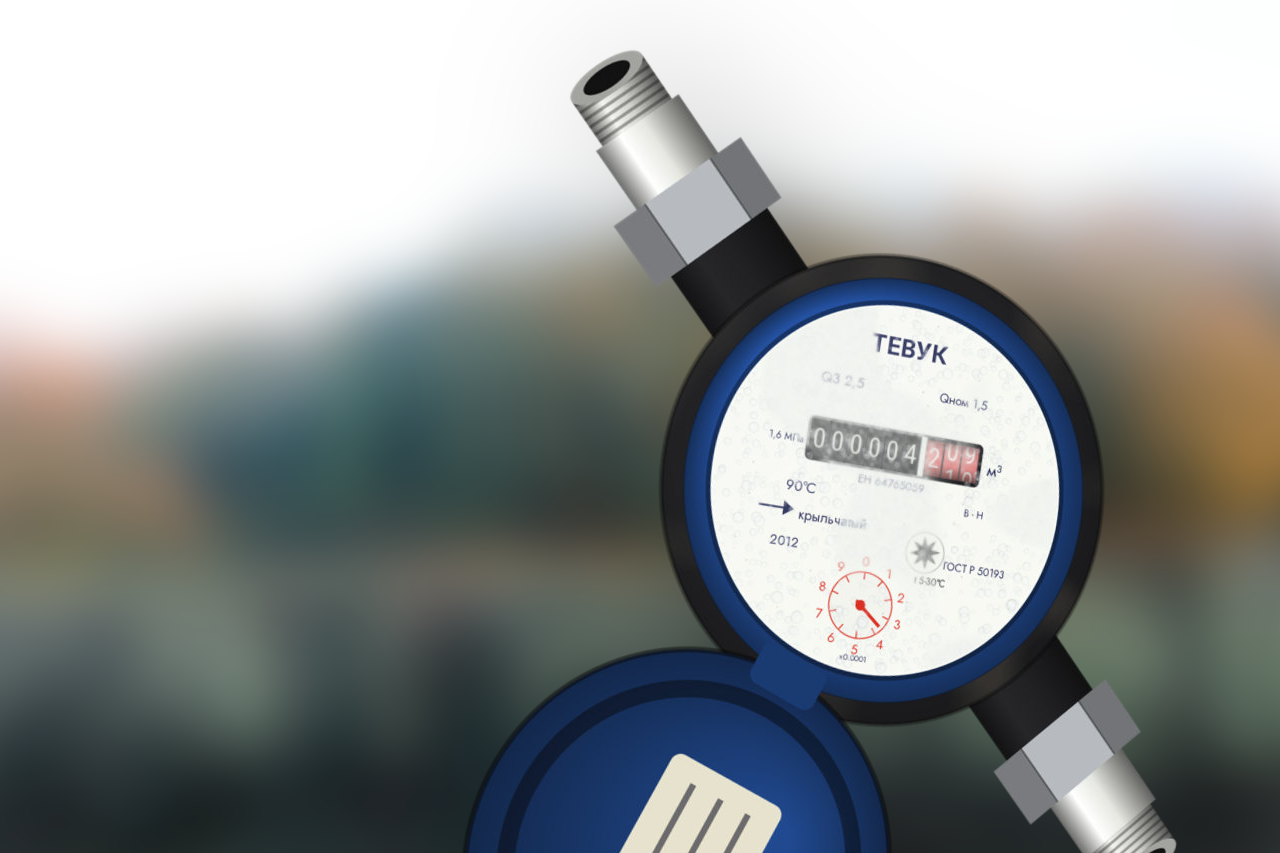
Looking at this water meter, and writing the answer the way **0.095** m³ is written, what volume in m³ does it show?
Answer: **4.2093** m³
